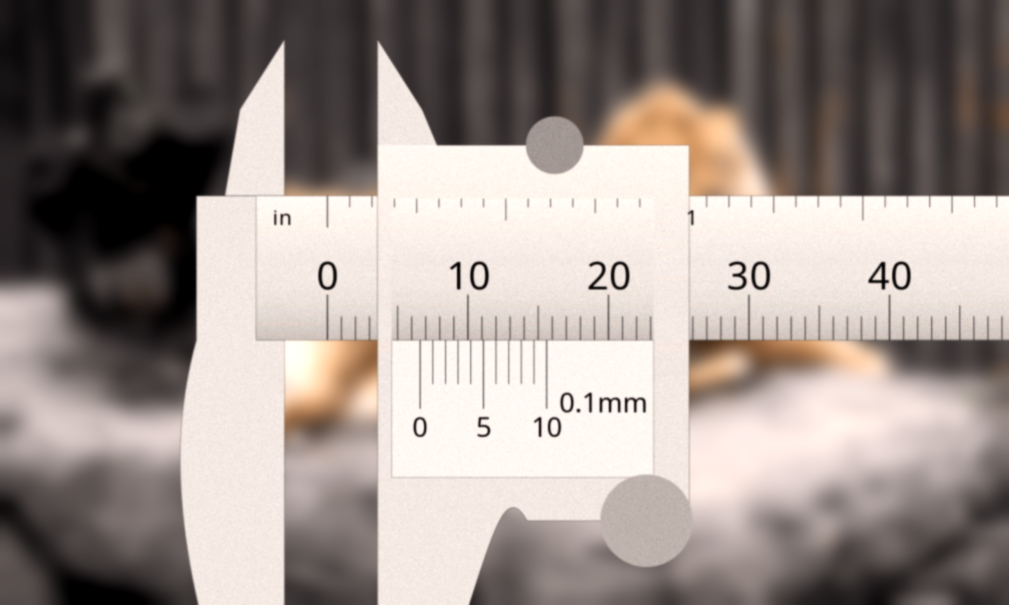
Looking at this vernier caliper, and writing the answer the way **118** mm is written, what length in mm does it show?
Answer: **6.6** mm
